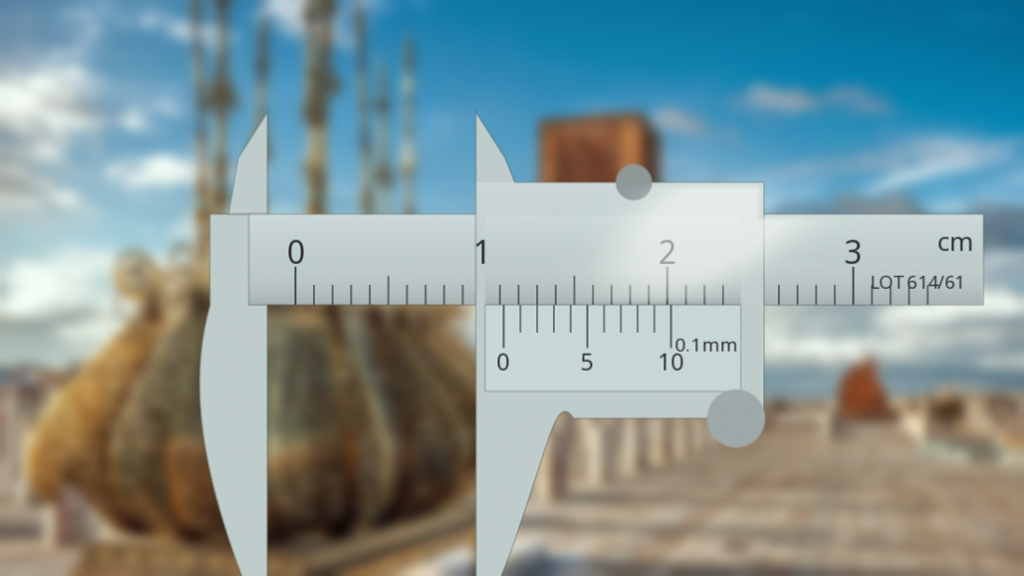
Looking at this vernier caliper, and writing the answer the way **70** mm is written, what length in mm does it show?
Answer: **11.2** mm
